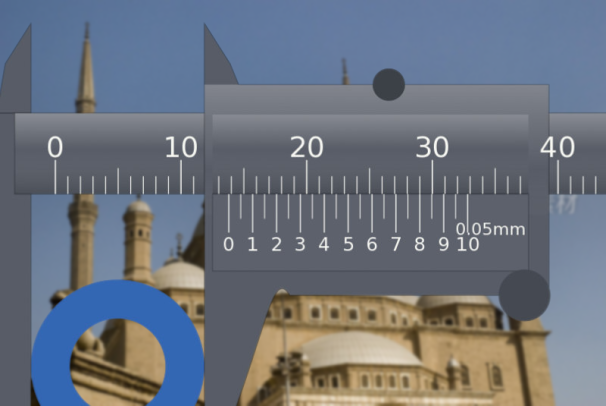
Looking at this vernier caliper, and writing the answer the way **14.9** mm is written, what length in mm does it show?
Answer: **13.8** mm
